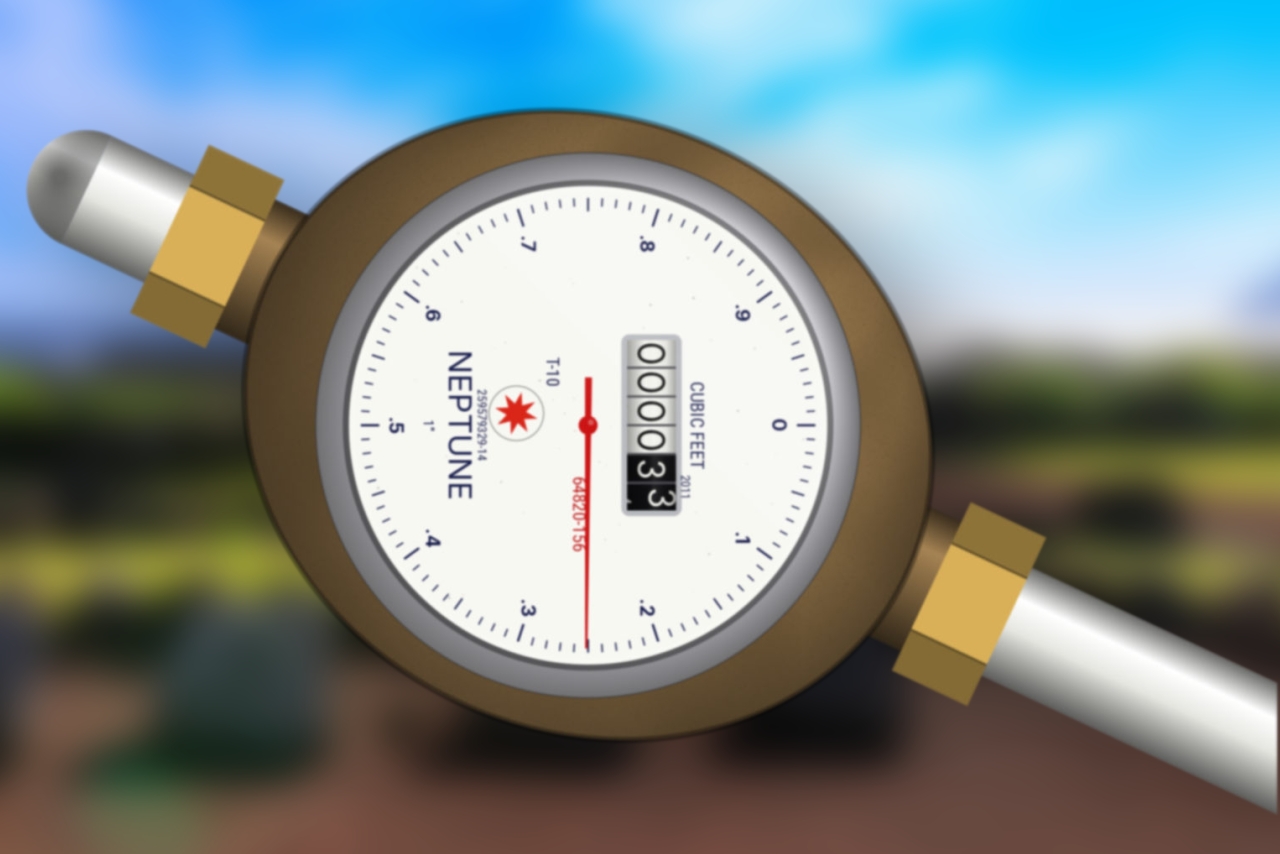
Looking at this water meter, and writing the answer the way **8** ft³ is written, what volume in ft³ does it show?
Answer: **33.25** ft³
